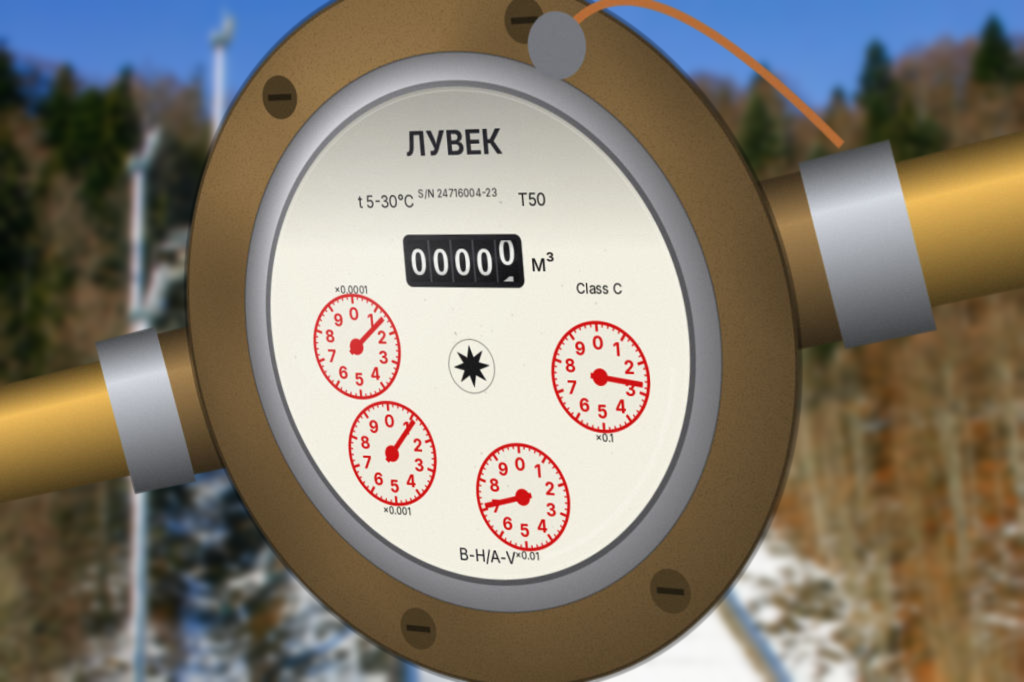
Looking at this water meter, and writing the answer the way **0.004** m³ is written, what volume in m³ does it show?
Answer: **0.2711** m³
